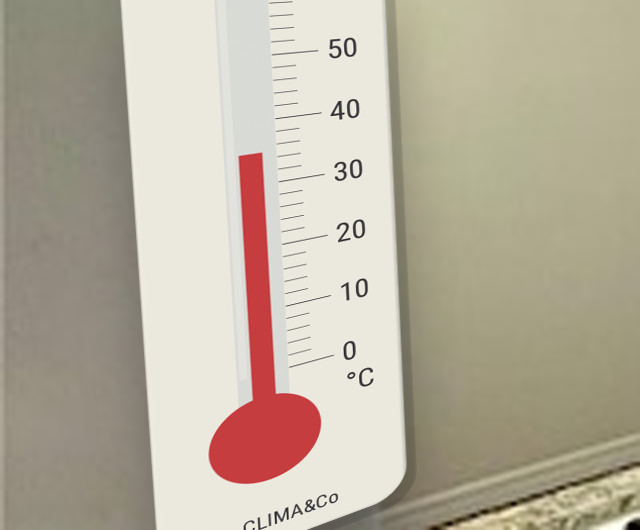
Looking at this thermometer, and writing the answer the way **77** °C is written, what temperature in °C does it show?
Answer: **35** °C
